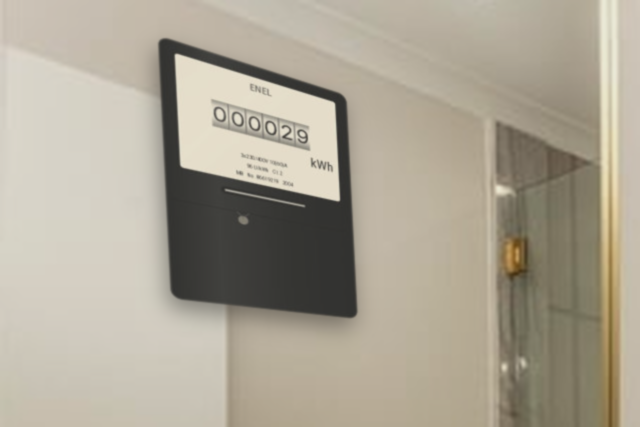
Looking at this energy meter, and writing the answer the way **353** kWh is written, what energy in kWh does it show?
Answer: **29** kWh
